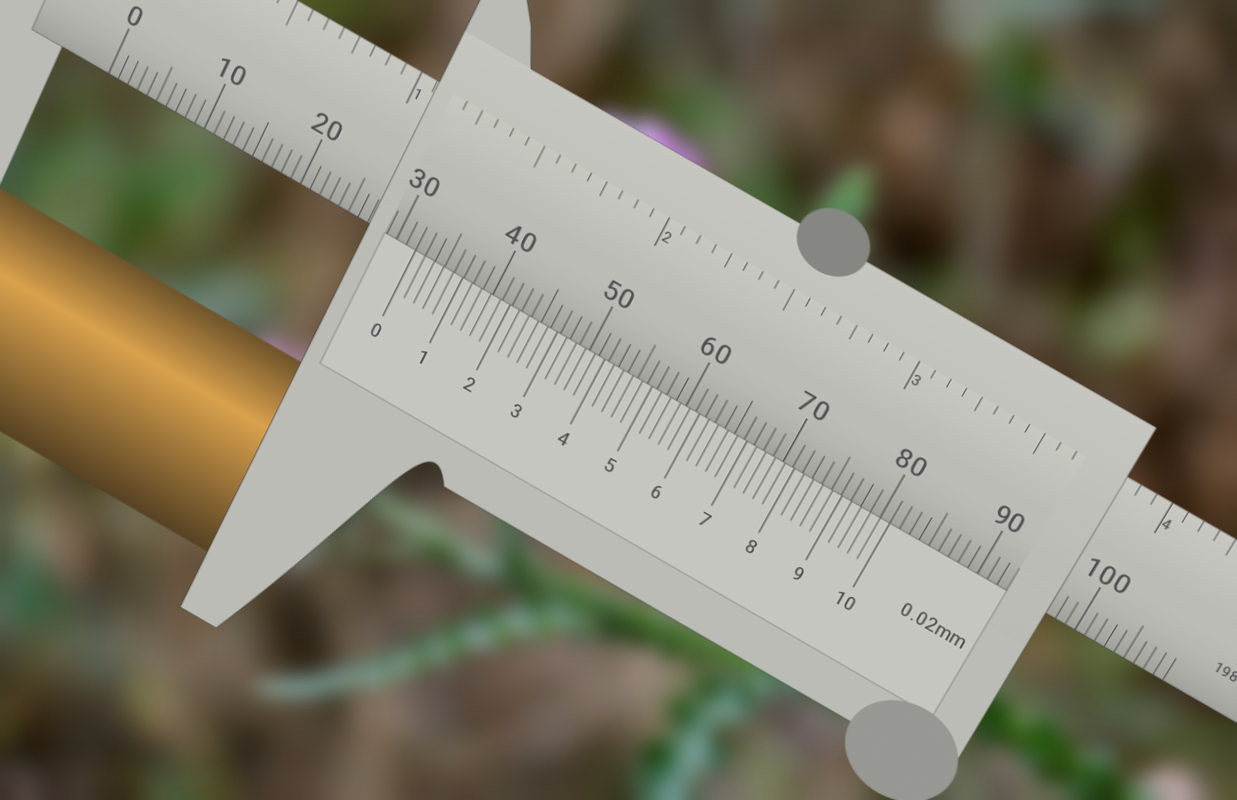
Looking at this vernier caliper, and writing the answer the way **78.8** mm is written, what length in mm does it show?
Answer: **32.0** mm
